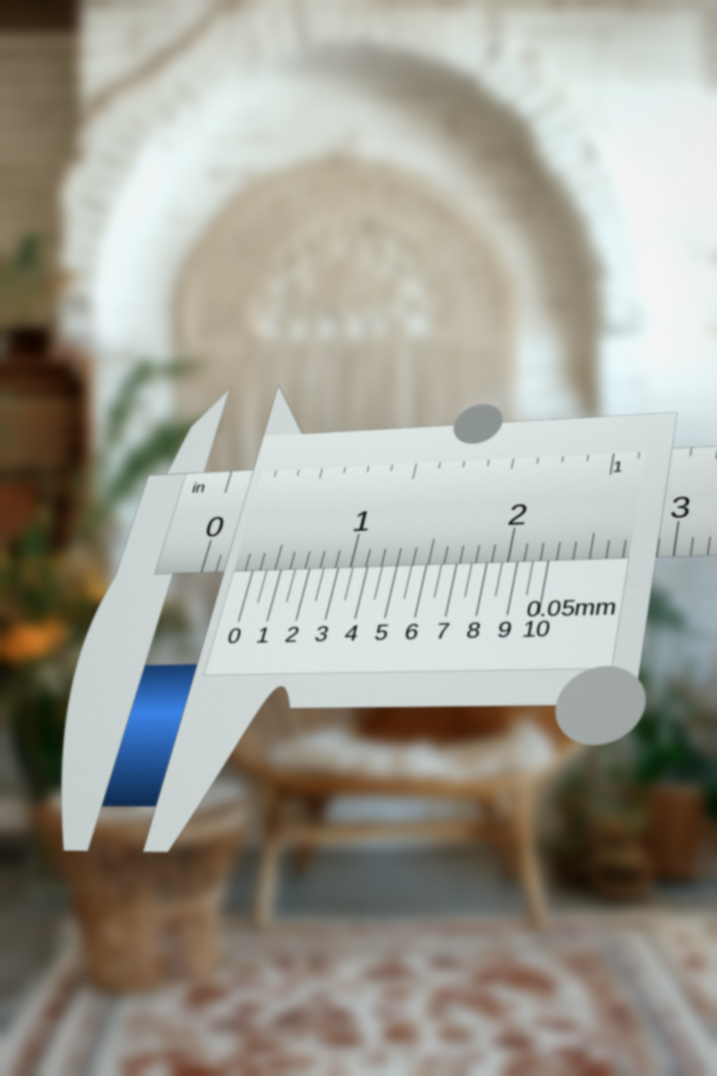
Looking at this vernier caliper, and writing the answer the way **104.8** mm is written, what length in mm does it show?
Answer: **3.5** mm
